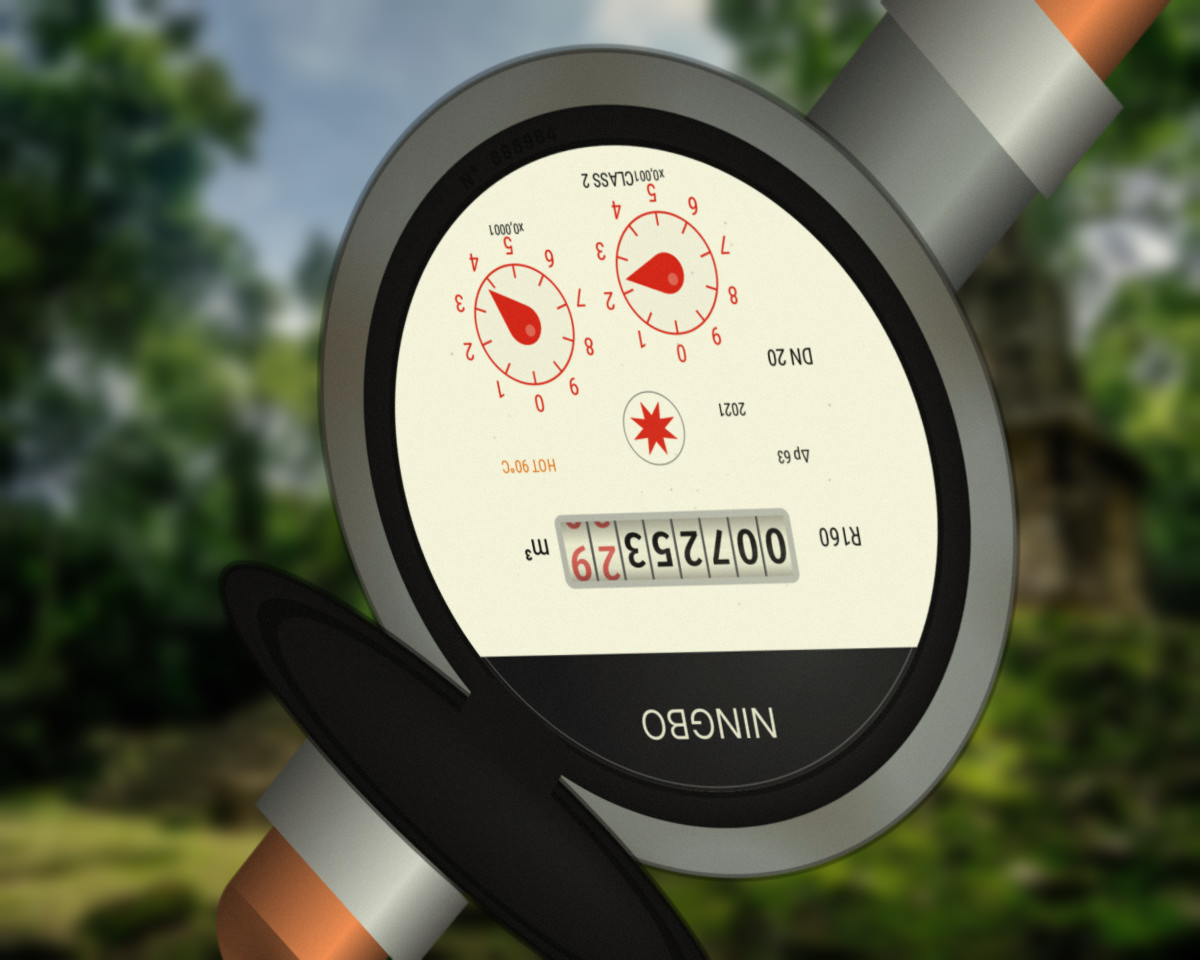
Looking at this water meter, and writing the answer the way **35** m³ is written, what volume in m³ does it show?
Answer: **7253.2923** m³
